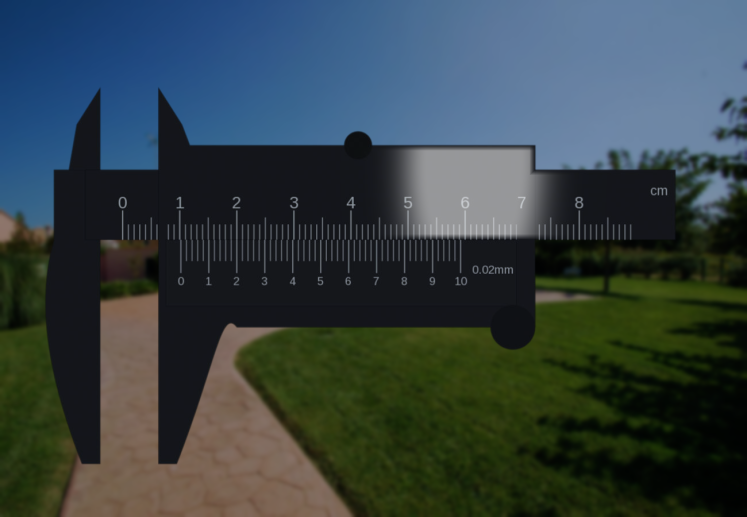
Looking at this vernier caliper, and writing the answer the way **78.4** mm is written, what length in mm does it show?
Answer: **10.2** mm
